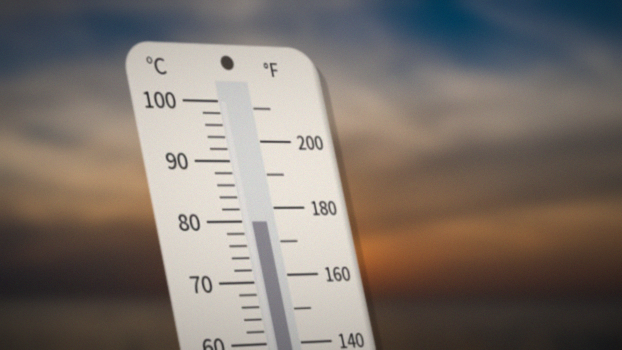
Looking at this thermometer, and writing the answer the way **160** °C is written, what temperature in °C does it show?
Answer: **80** °C
